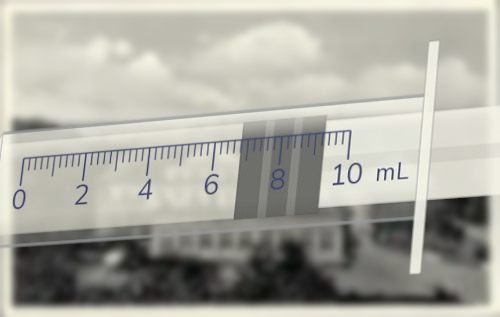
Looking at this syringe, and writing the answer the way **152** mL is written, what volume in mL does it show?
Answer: **6.8** mL
